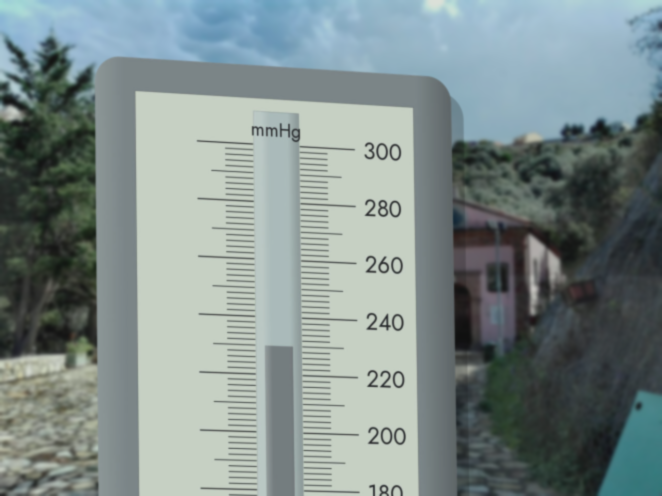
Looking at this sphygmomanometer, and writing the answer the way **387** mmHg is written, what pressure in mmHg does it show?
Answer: **230** mmHg
